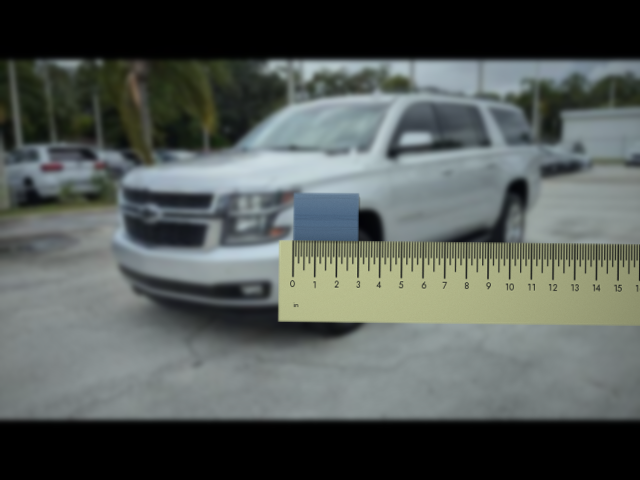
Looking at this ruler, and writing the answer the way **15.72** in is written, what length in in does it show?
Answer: **3** in
